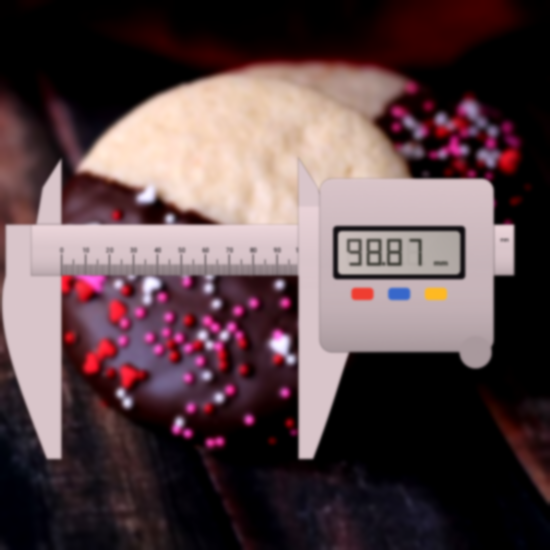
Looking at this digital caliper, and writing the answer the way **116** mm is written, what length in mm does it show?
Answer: **98.87** mm
